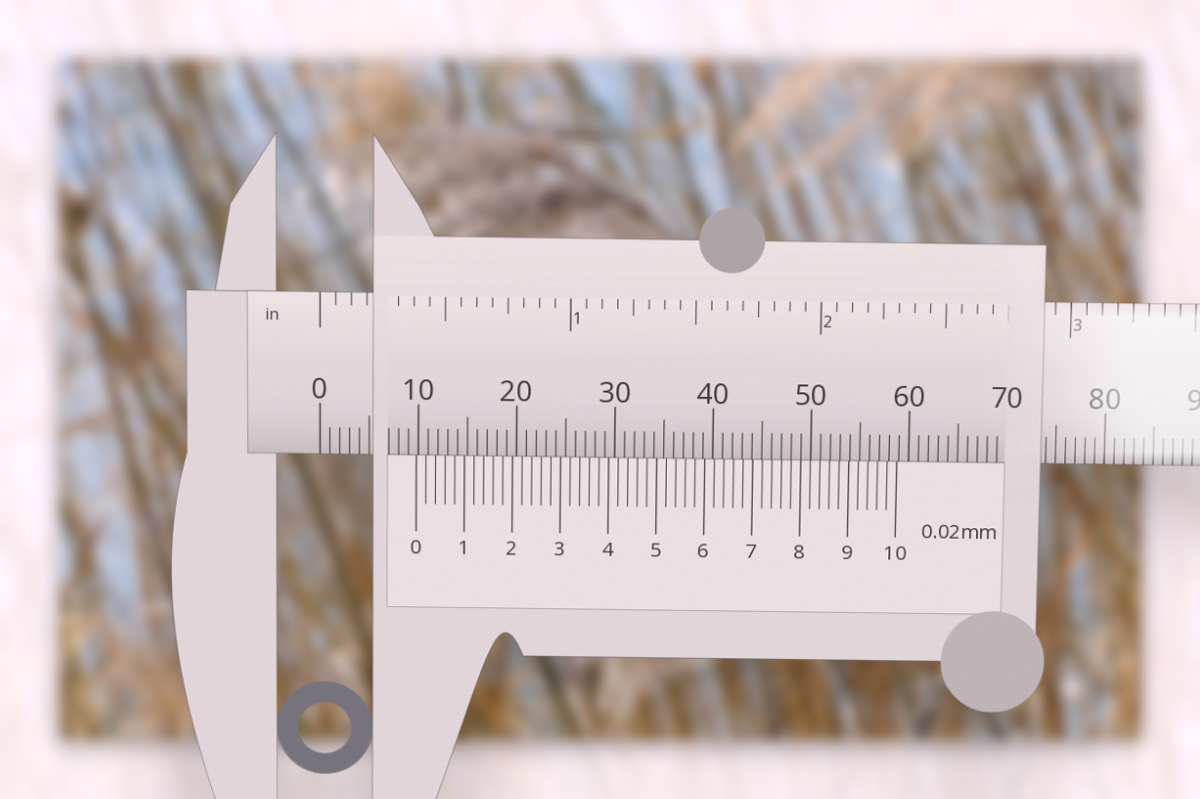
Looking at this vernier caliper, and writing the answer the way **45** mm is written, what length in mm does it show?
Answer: **9.8** mm
